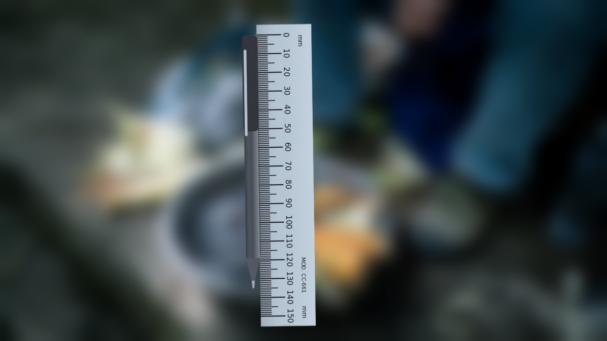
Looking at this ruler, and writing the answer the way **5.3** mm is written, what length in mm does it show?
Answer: **135** mm
